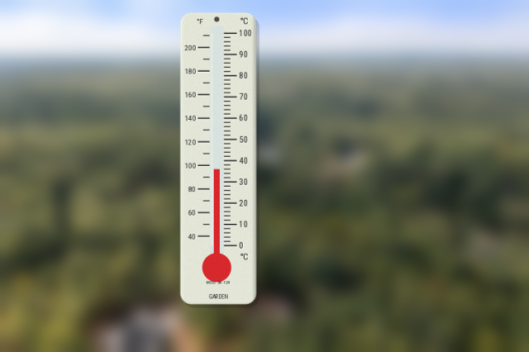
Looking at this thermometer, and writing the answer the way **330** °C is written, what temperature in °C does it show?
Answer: **36** °C
